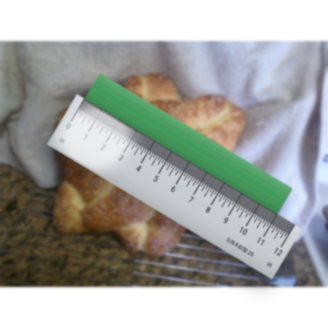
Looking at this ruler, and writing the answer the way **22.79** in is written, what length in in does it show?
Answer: **11** in
